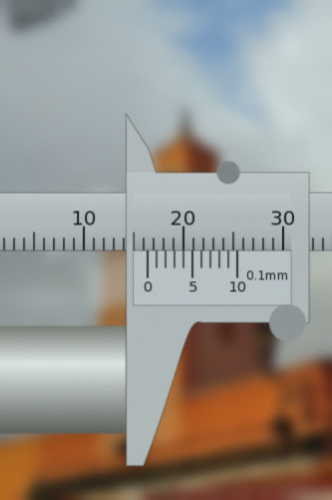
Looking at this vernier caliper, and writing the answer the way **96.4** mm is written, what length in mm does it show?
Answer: **16.4** mm
